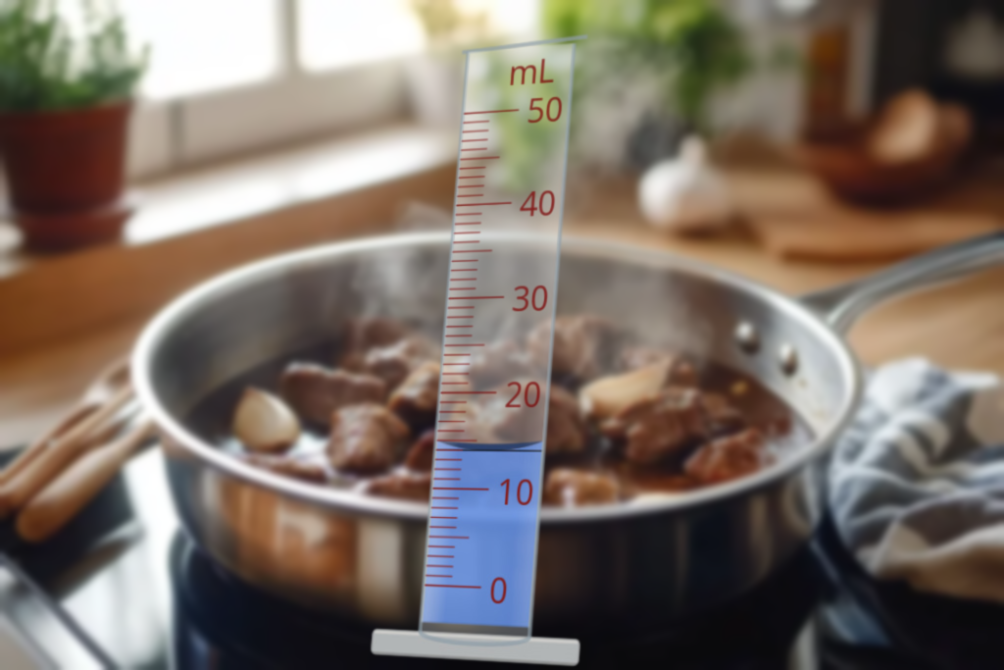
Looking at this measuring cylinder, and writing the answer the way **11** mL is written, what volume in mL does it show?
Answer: **14** mL
